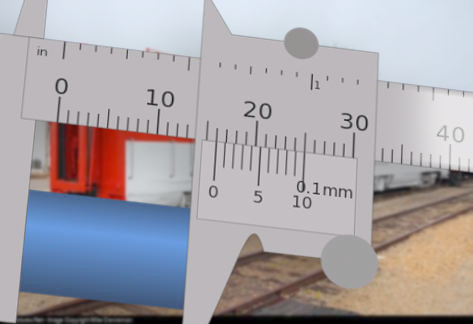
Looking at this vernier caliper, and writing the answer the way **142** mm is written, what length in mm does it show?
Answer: **16.0** mm
